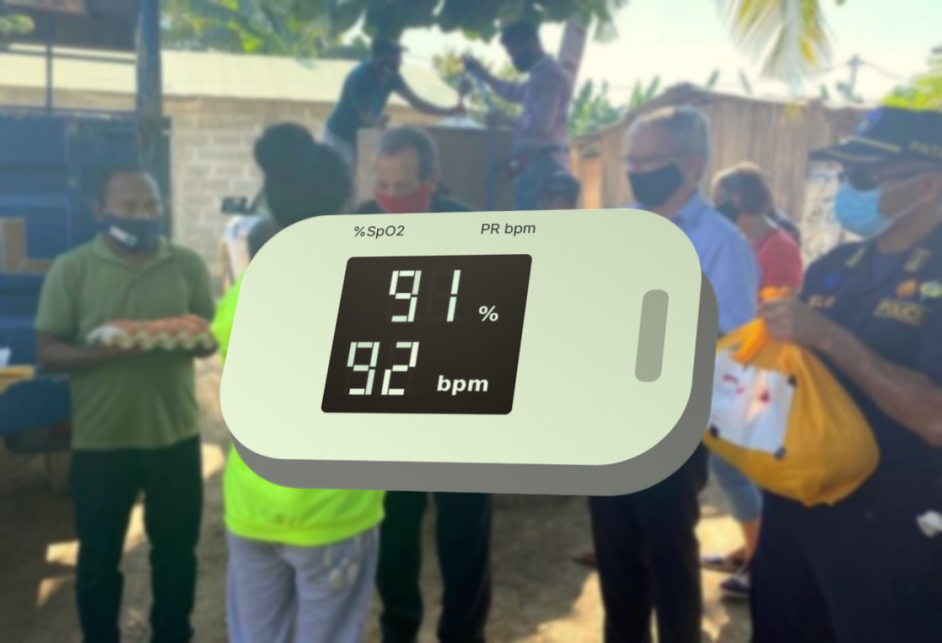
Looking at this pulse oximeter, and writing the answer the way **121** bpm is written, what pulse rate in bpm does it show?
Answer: **92** bpm
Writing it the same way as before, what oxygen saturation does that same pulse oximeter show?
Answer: **91** %
